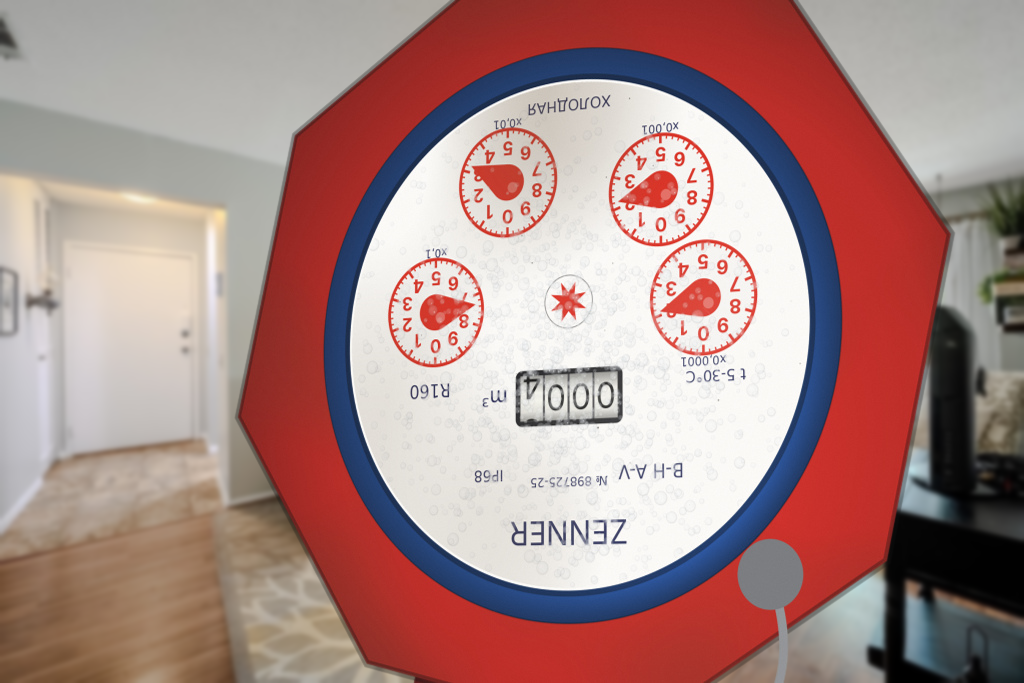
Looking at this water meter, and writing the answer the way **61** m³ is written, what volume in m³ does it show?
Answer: **3.7322** m³
